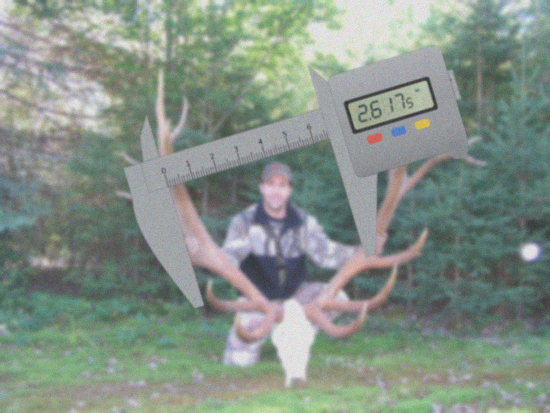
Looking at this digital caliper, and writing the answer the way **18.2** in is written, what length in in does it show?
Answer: **2.6175** in
